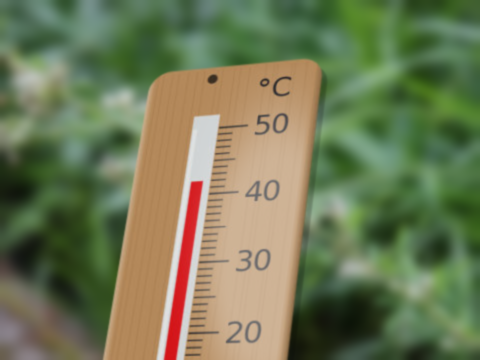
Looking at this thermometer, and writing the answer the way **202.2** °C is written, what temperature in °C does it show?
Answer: **42** °C
